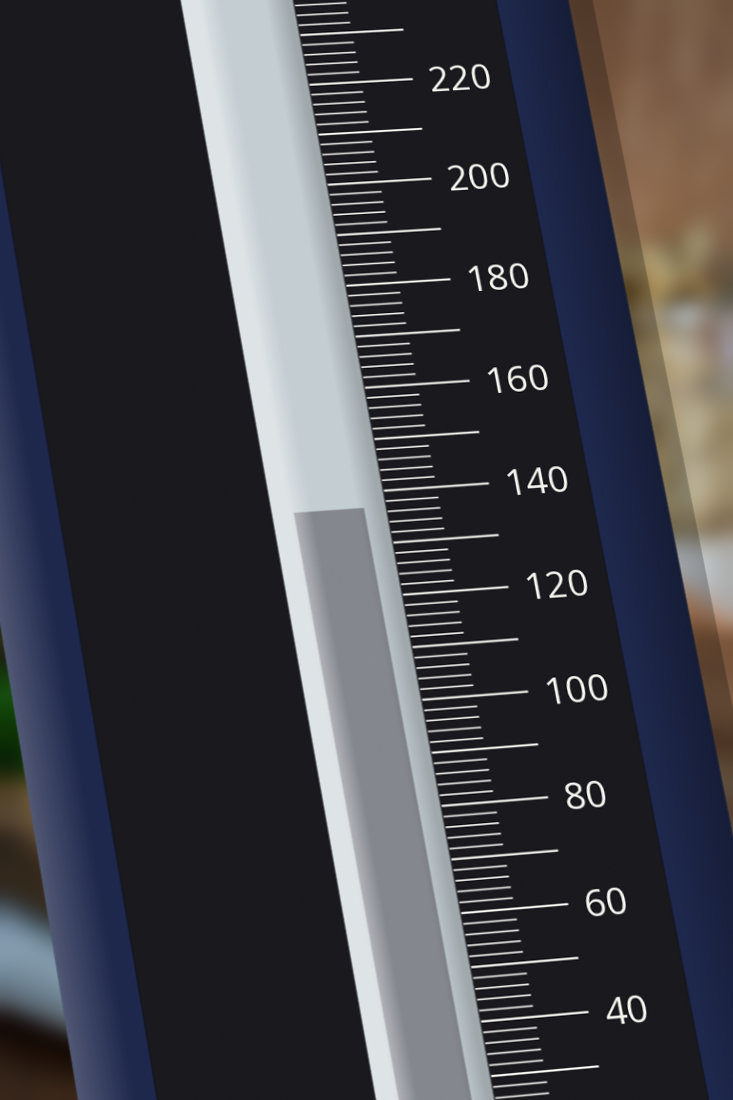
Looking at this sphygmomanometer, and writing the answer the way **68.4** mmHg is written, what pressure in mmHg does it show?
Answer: **137** mmHg
